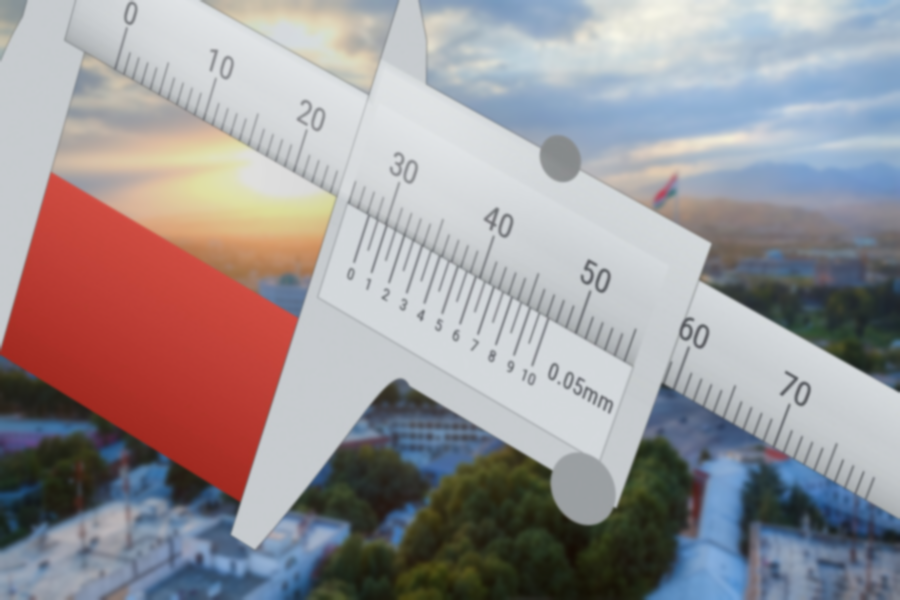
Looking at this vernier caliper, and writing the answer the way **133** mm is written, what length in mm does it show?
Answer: **28.2** mm
